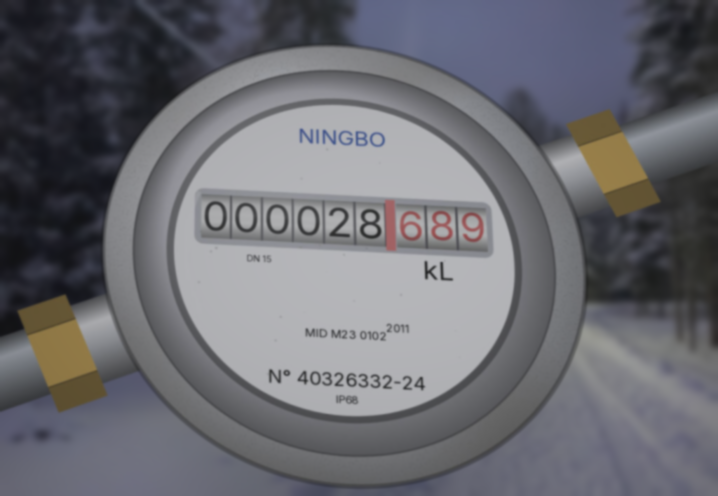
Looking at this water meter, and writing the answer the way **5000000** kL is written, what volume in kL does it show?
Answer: **28.689** kL
